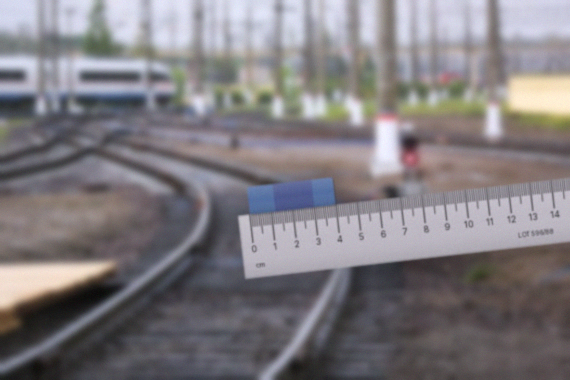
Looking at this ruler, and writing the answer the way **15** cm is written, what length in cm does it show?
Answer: **4** cm
